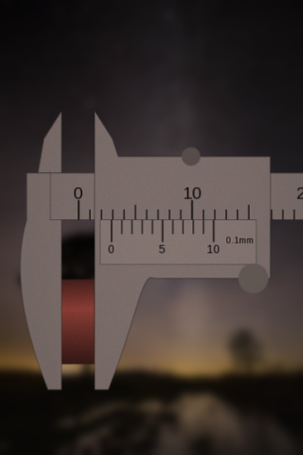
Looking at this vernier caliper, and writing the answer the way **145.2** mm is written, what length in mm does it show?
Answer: **2.9** mm
